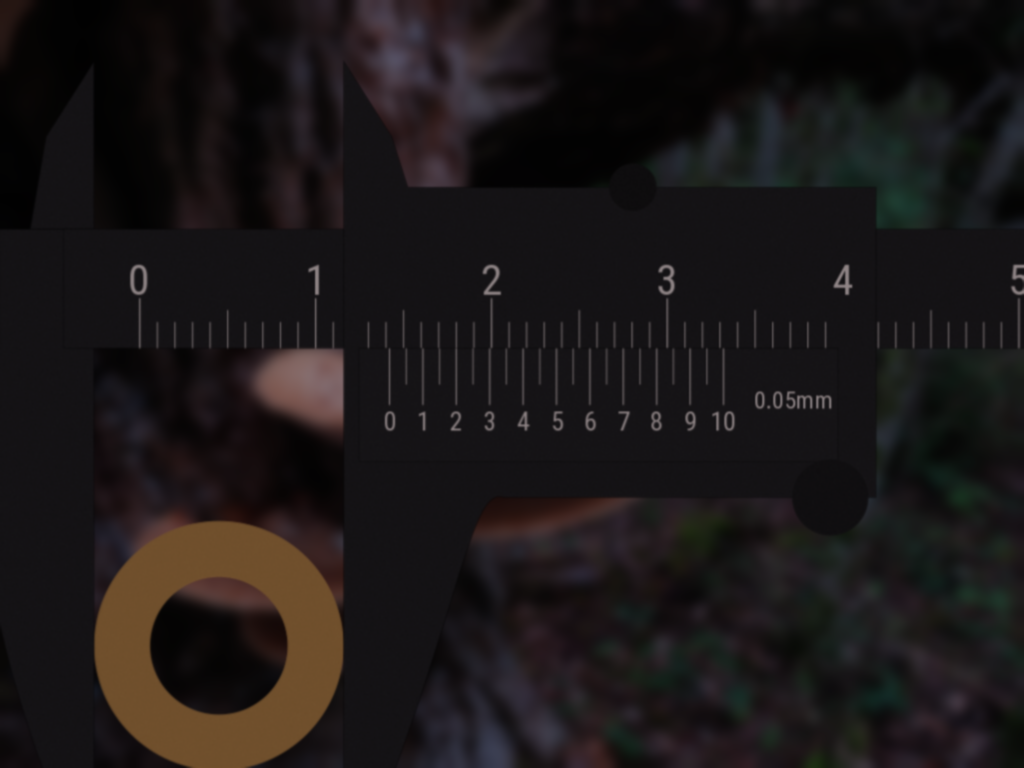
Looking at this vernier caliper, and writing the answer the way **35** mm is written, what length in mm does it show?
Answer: **14.2** mm
